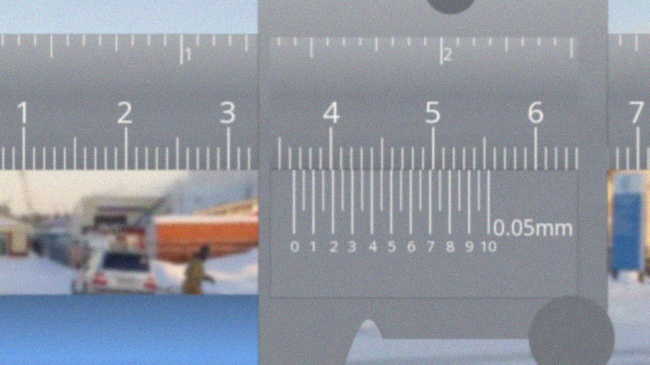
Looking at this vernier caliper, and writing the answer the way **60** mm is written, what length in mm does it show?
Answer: **36.4** mm
